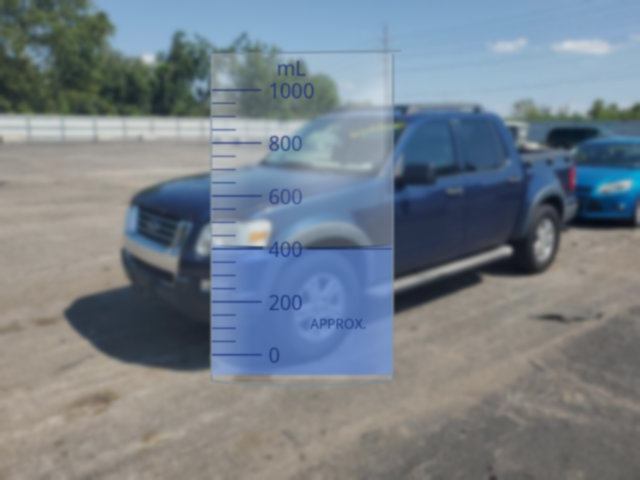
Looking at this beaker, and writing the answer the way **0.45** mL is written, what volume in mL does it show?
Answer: **400** mL
